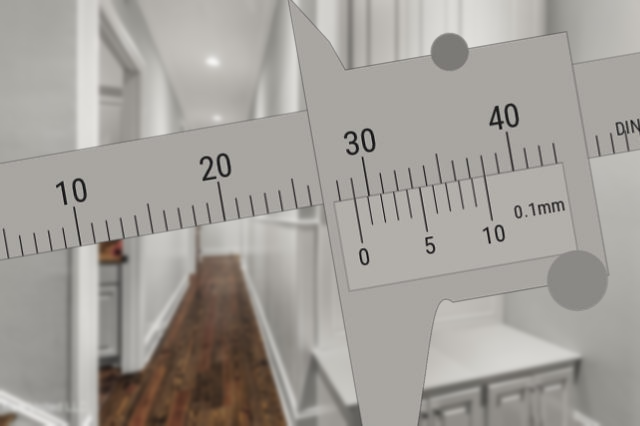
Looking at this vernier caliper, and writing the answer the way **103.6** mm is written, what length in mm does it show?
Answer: **29.0** mm
